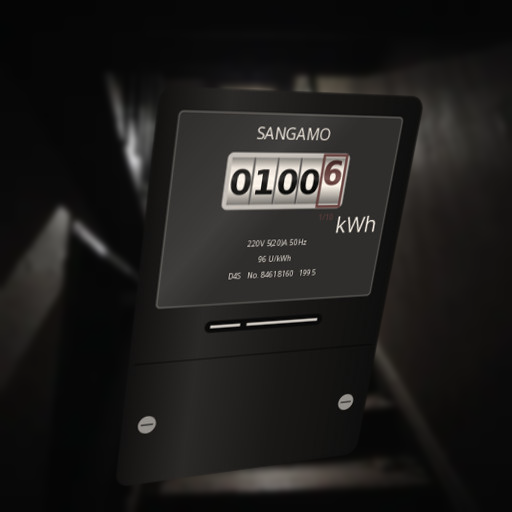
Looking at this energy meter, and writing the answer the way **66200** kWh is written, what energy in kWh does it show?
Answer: **100.6** kWh
